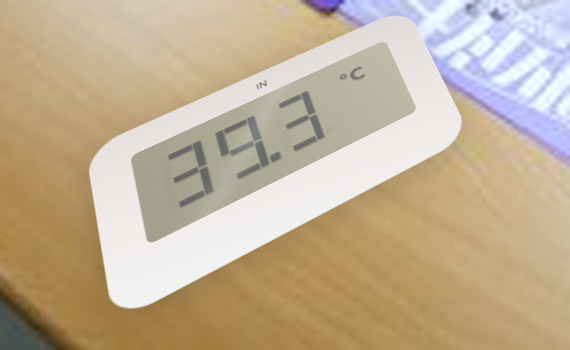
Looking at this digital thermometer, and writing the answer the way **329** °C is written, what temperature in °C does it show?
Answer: **39.3** °C
